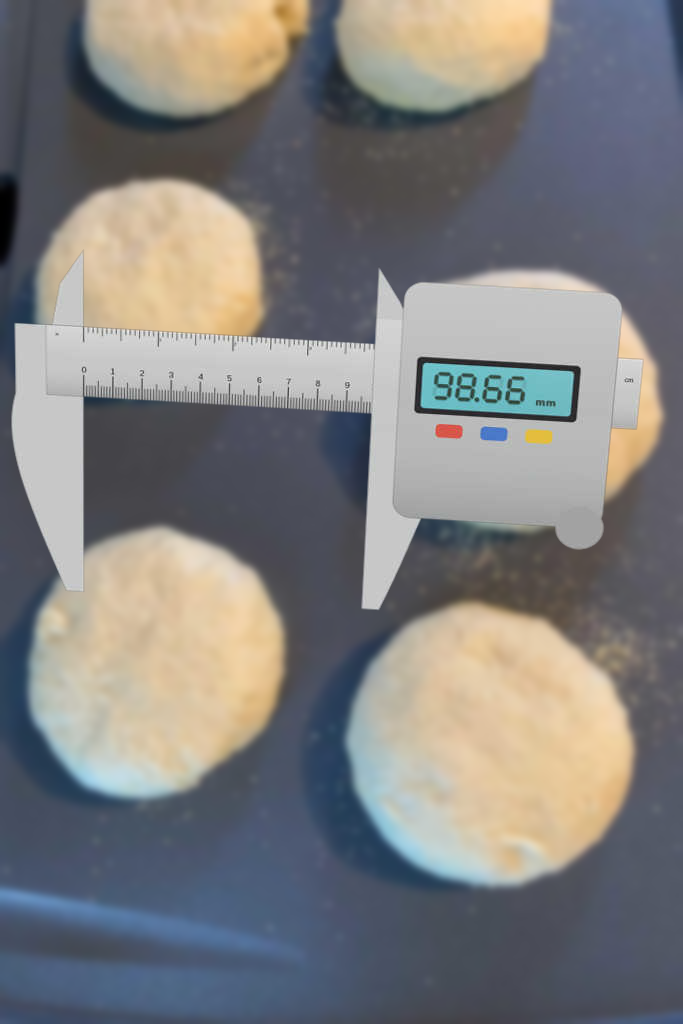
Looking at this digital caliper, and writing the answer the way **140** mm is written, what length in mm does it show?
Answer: **98.66** mm
